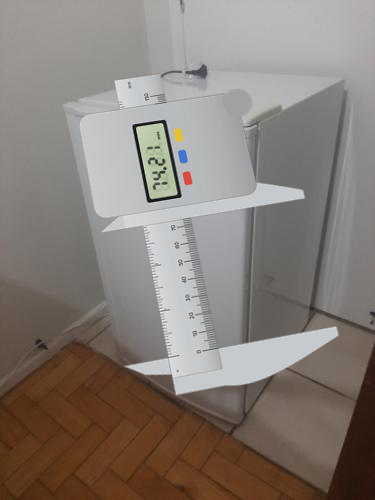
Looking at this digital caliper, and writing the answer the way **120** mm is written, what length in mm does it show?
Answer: **74.21** mm
